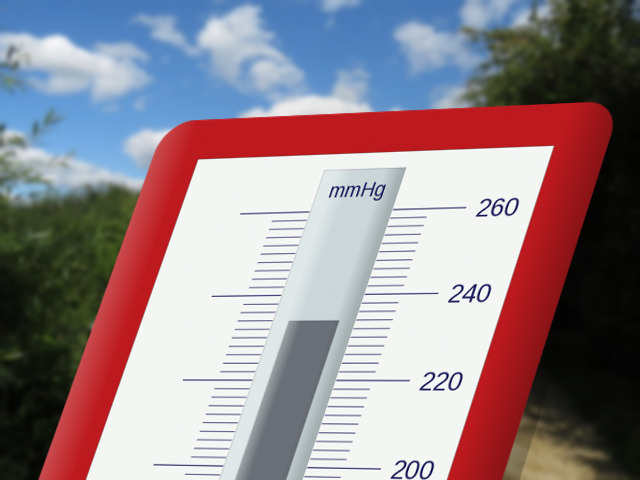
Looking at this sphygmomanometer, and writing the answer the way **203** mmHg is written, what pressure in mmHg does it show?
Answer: **234** mmHg
